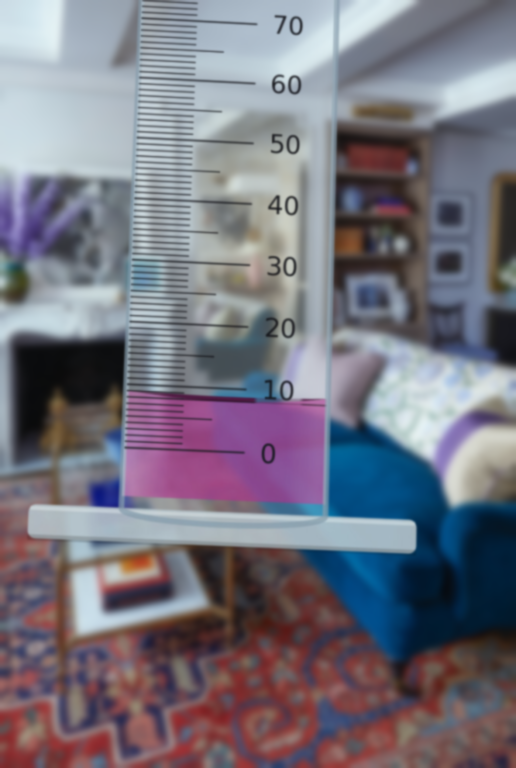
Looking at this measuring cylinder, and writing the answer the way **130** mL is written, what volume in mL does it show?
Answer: **8** mL
